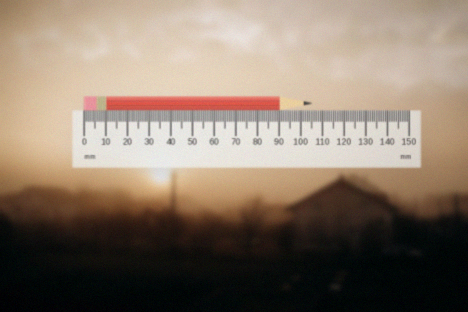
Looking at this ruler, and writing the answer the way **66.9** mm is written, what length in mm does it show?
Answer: **105** mm
